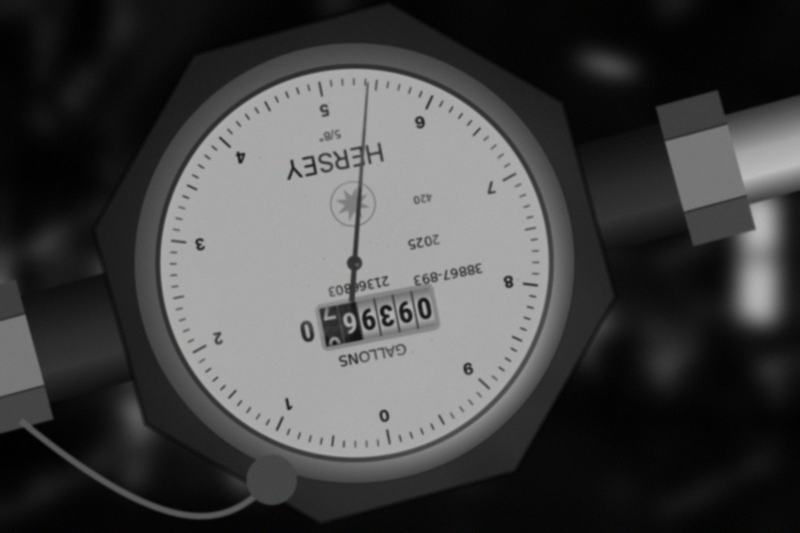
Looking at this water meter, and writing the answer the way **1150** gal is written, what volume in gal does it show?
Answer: **939665.4** gal
